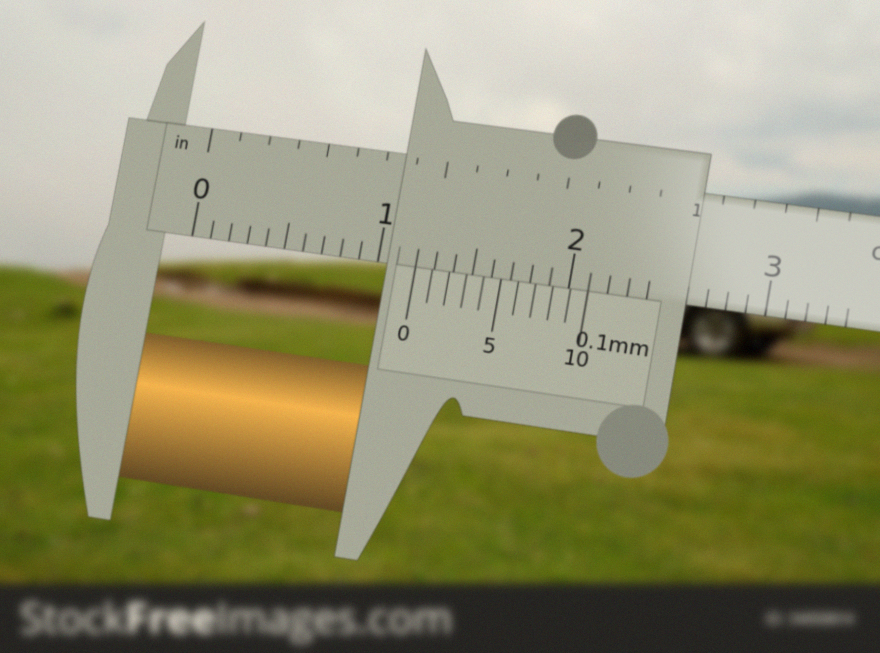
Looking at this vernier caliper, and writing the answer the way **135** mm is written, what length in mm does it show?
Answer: **12.0** mm
